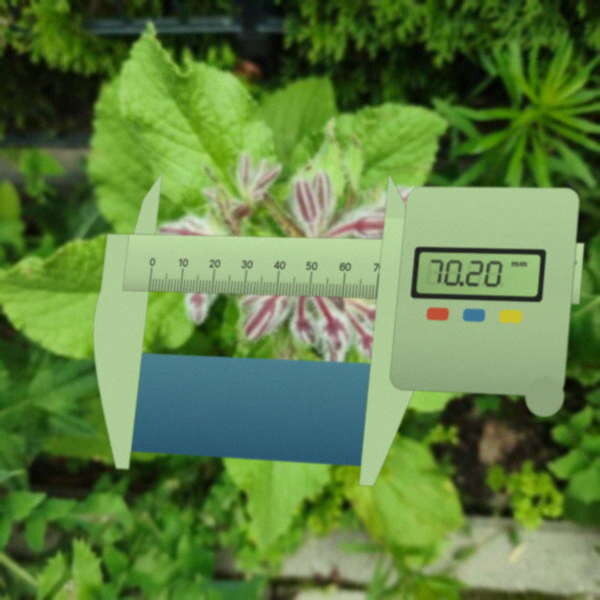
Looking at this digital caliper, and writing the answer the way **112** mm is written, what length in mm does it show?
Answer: **70.20** mm
